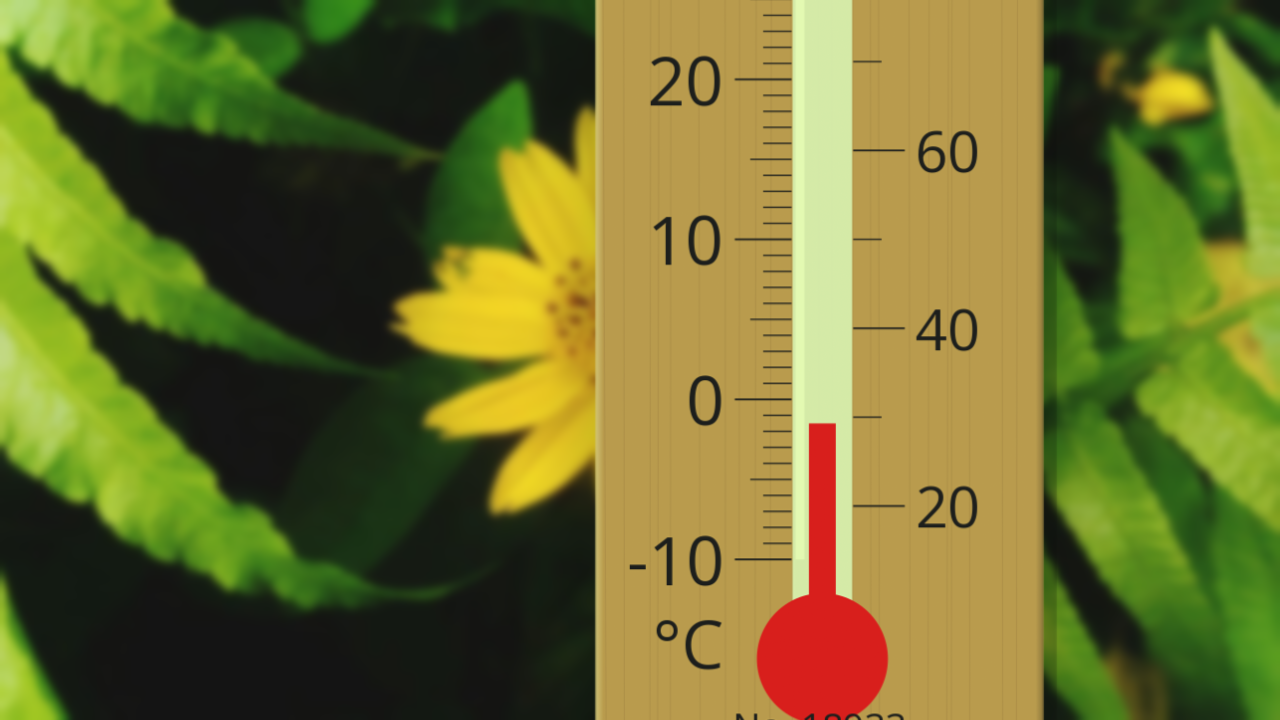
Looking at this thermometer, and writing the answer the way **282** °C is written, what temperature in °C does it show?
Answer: **-1.5** °C
